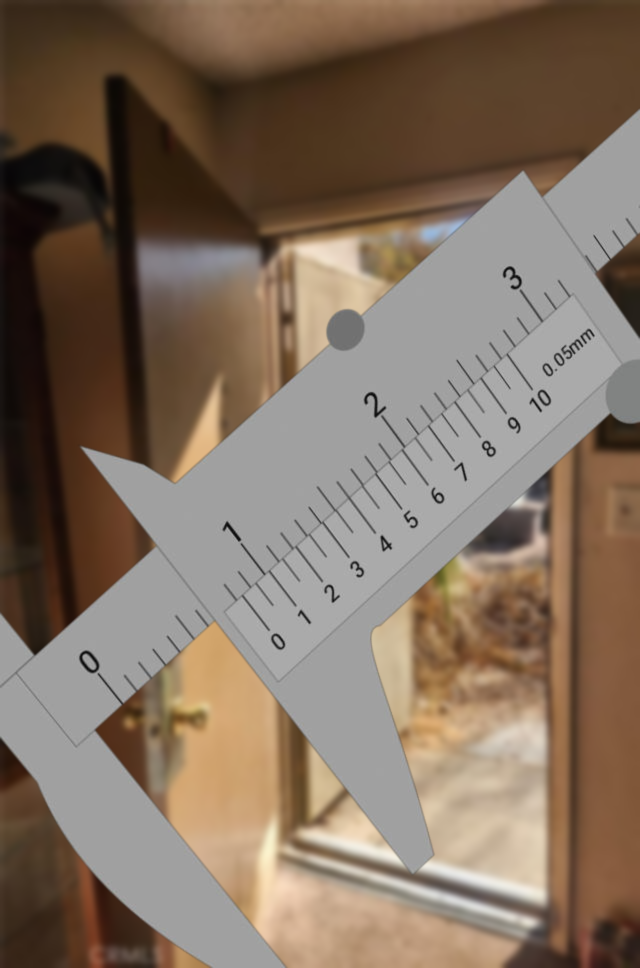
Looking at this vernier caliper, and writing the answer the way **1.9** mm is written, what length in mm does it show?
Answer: **8.4** mm
